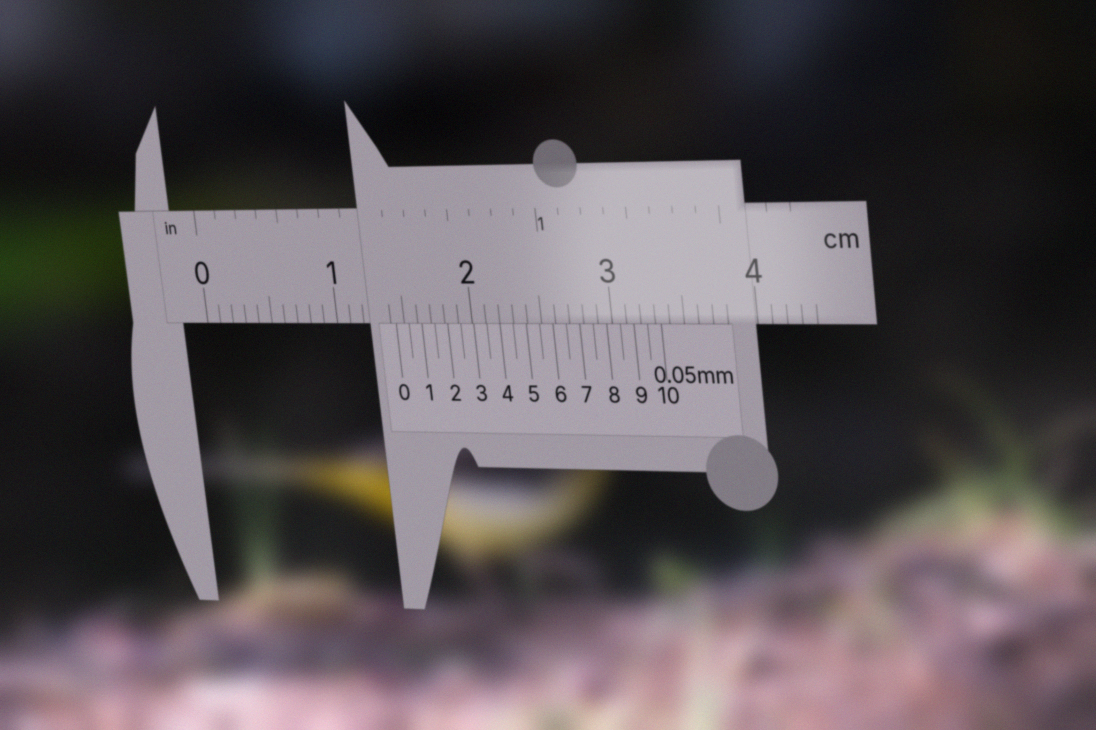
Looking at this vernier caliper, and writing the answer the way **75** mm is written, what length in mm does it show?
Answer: **14.4** mm
